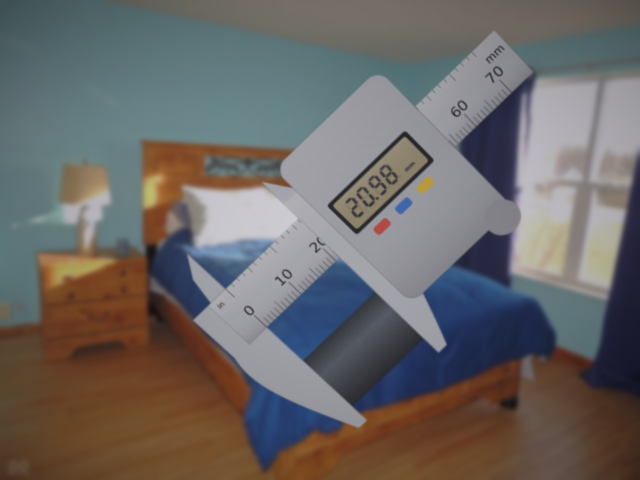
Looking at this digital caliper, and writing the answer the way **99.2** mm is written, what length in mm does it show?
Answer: **20.98** mm
